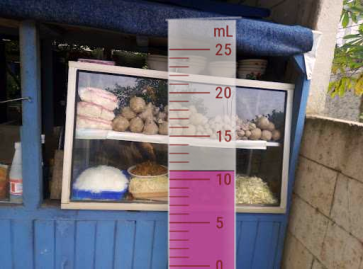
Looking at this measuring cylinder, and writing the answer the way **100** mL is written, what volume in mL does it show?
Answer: **11** mL
